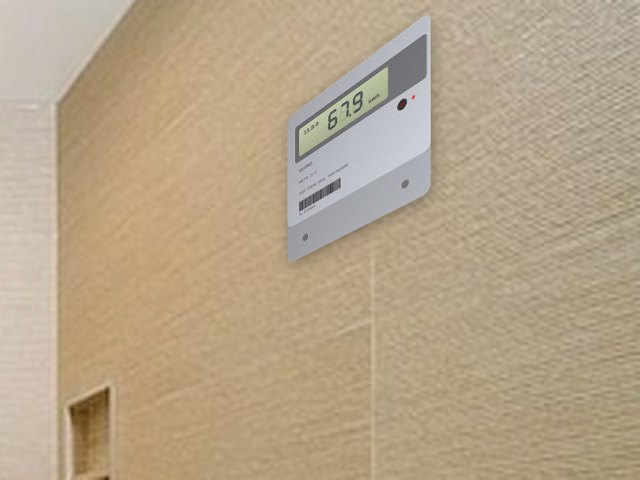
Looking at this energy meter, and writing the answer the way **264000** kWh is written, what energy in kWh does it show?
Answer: **67.9** kWh
